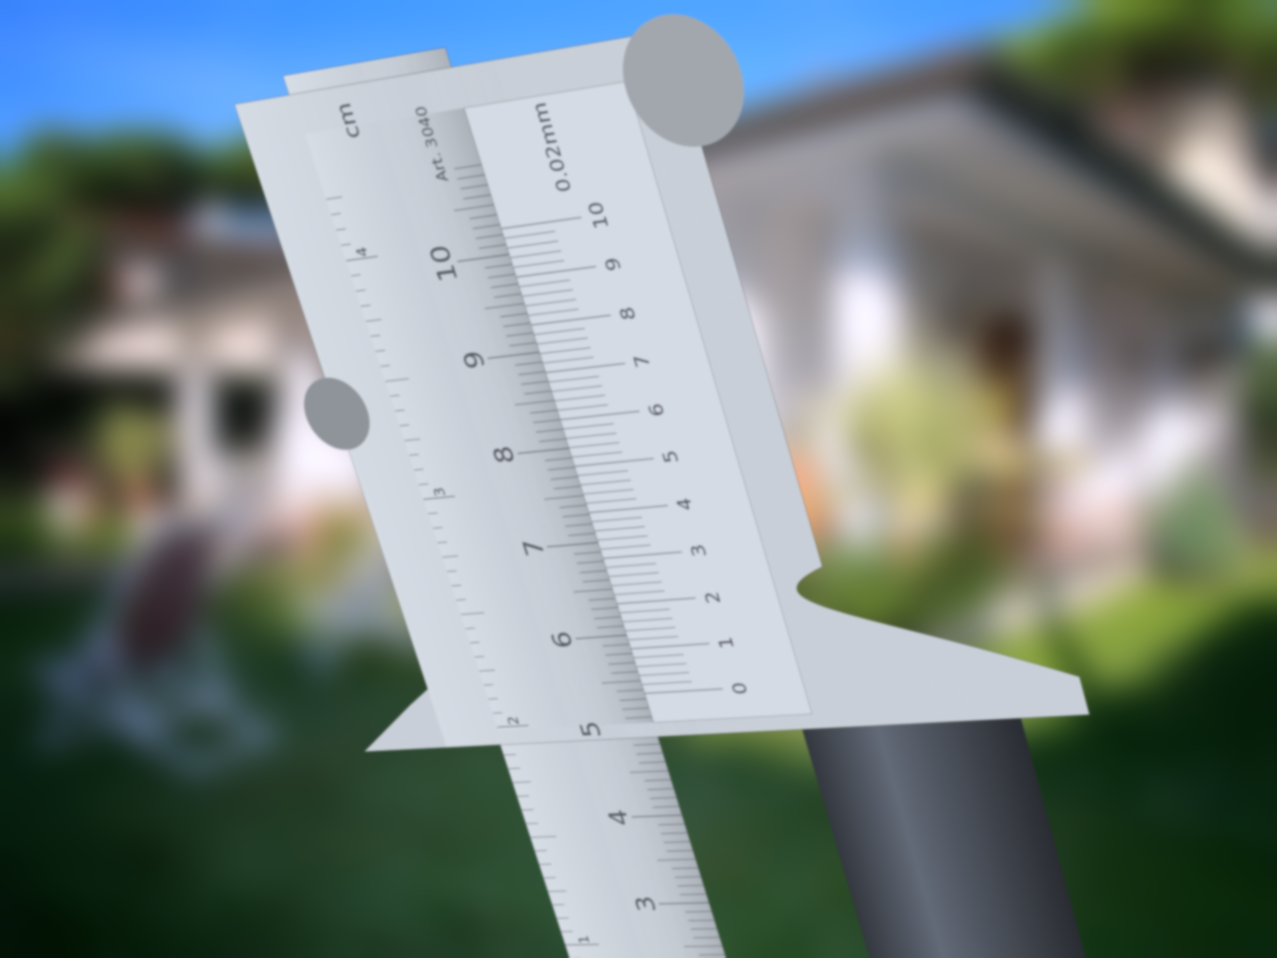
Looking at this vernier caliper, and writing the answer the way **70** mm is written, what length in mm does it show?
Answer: **53.6** mm
